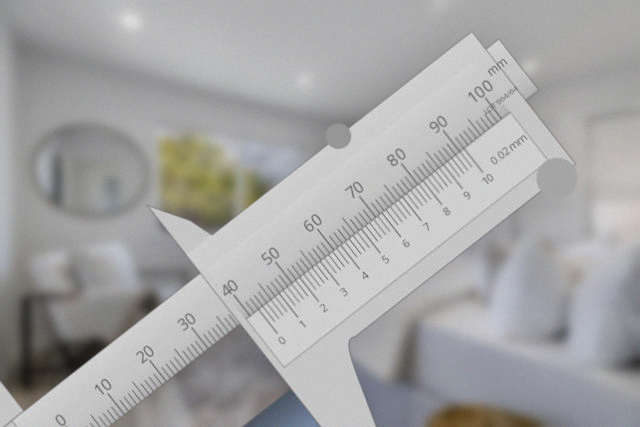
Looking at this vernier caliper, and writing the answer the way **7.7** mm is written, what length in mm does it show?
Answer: **42.0** mm
